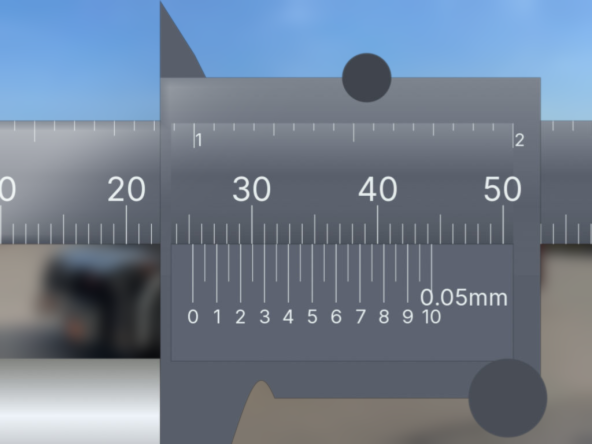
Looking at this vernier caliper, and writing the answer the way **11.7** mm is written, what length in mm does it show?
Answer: **25.3** mm
